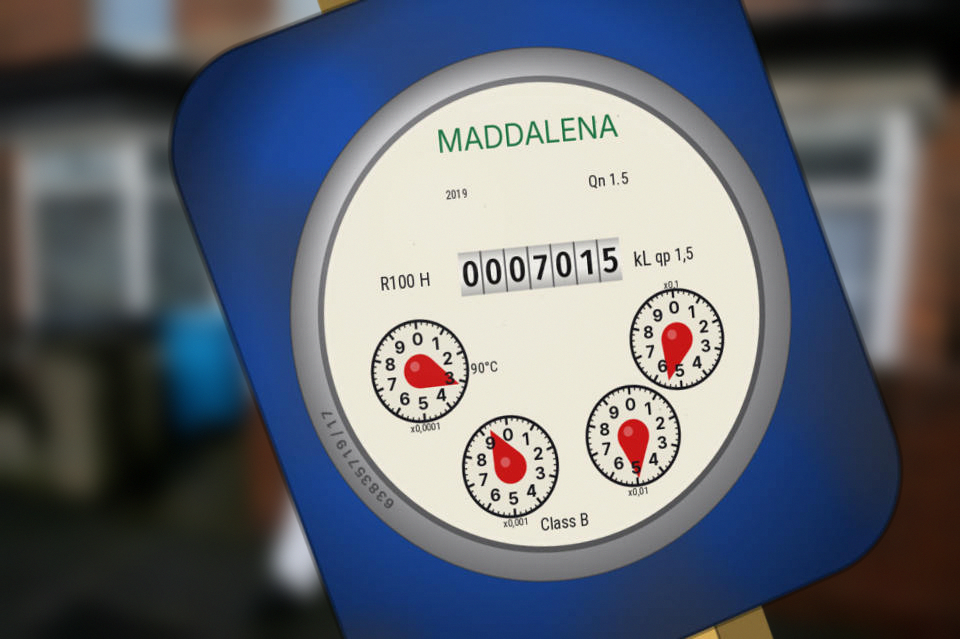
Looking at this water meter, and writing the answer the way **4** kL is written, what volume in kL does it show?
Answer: **7015.5493** kL
